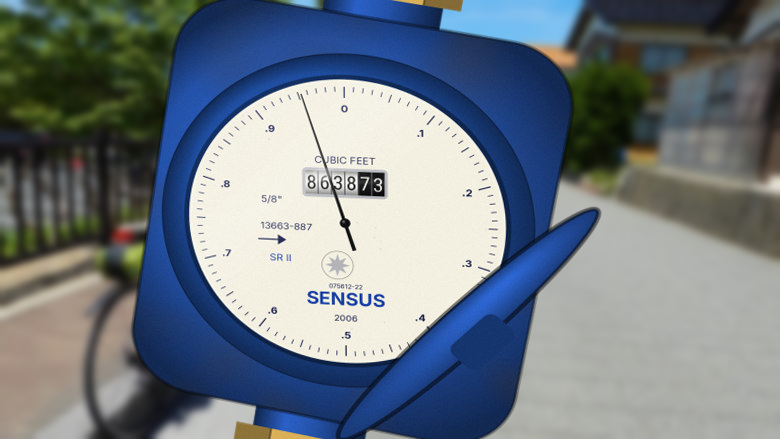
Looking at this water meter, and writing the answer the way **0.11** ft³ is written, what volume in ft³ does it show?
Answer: **863872.95** ft³
